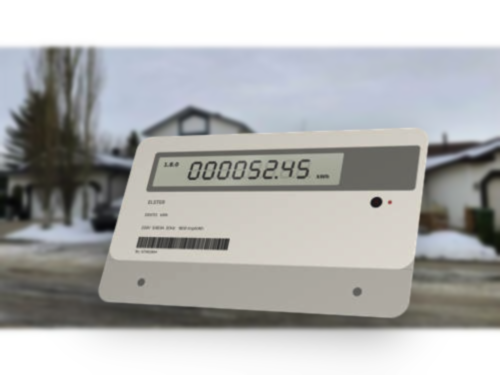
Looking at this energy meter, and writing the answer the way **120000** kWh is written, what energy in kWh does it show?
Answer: **52.45** kWh
